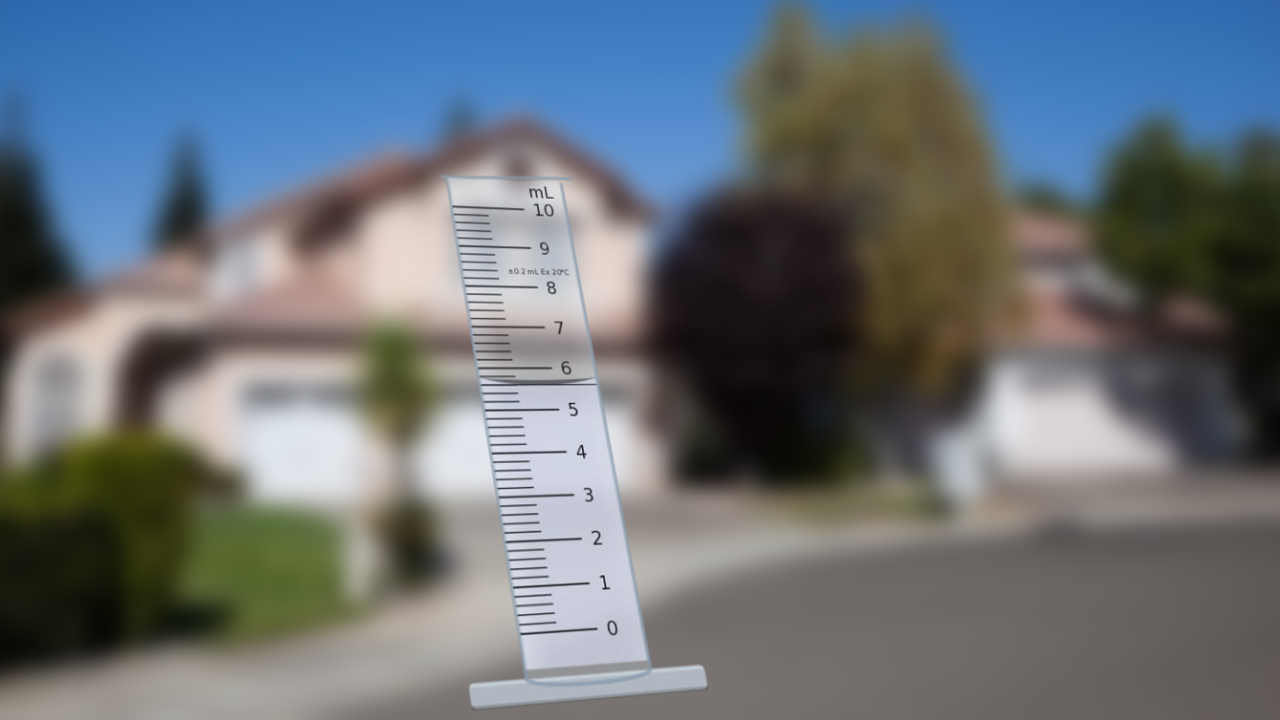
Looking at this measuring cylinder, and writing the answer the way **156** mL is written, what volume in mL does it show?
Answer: **5.6** mL
